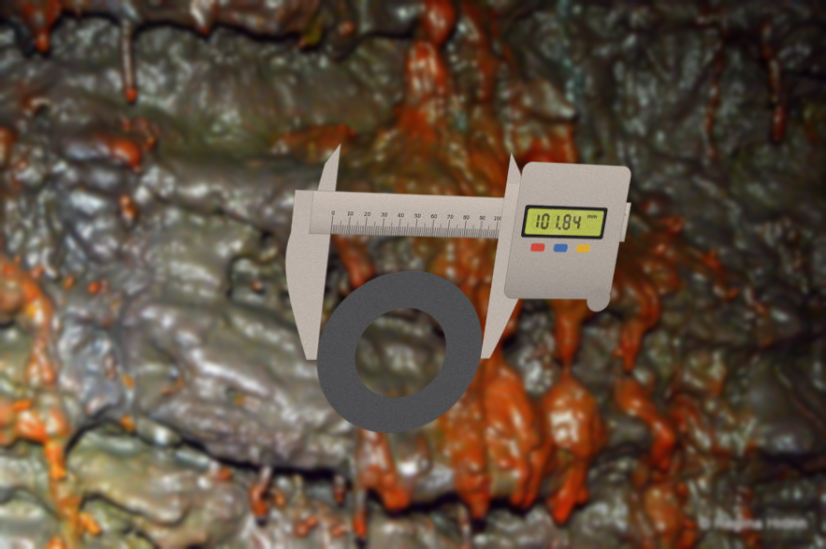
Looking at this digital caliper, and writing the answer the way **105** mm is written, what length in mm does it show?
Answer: **101.84** mm
